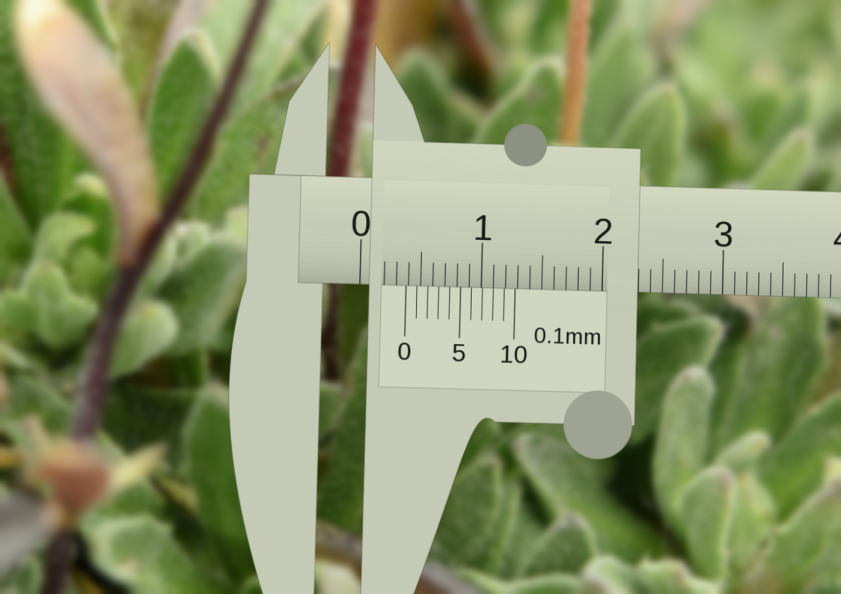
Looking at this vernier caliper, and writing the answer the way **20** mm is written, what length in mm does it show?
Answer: **3.8** mm
